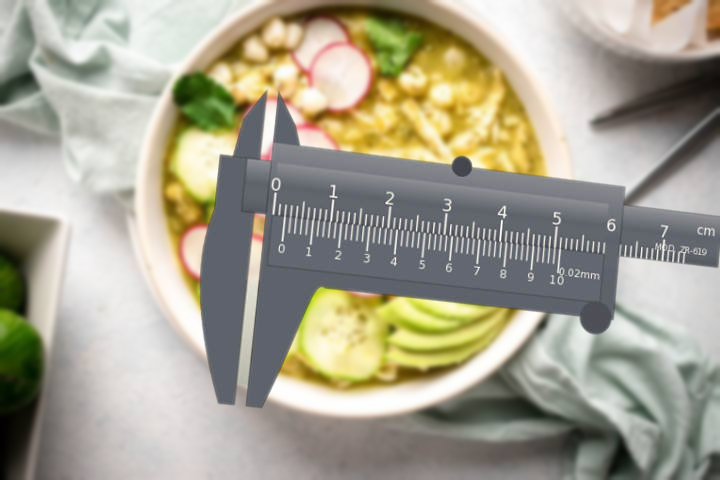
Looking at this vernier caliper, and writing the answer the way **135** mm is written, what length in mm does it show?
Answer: **2.0** mm
